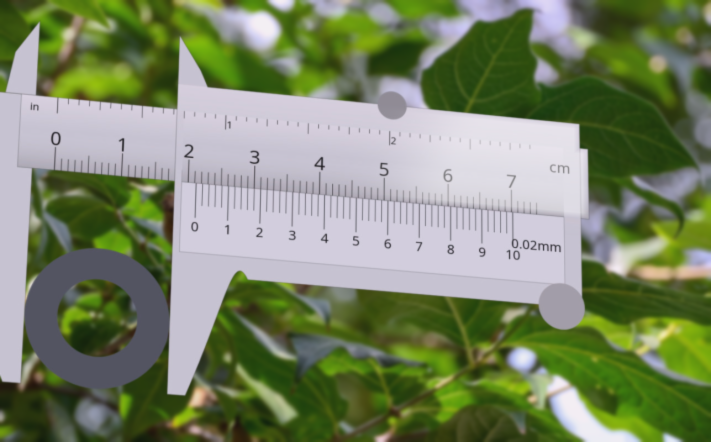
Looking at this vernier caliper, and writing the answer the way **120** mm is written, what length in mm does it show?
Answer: **21.2** mm
